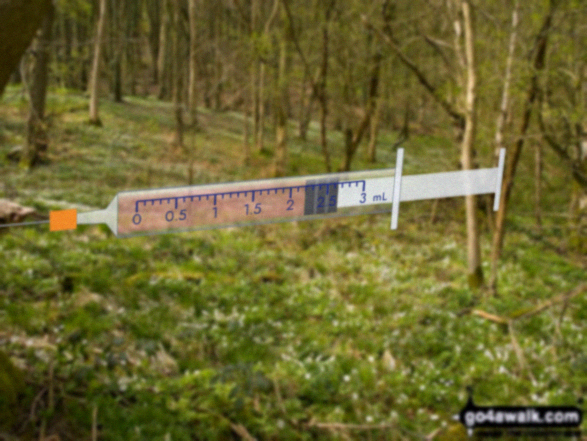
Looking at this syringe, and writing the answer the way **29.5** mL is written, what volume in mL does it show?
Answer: **2.2** mL
